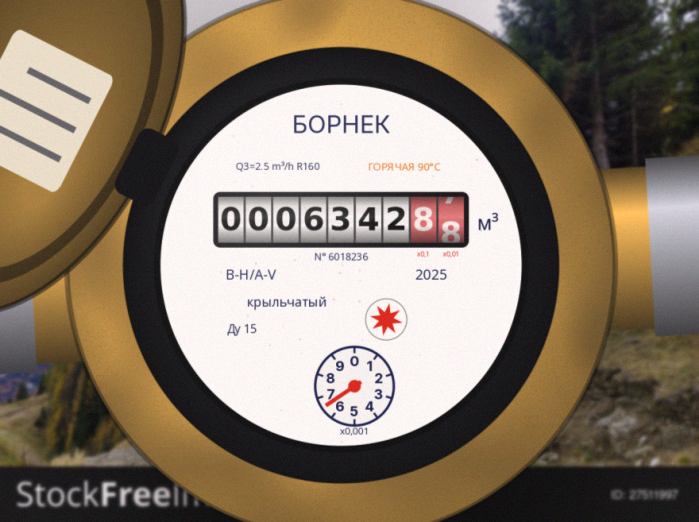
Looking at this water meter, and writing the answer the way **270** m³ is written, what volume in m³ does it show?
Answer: **6342.876** m³
